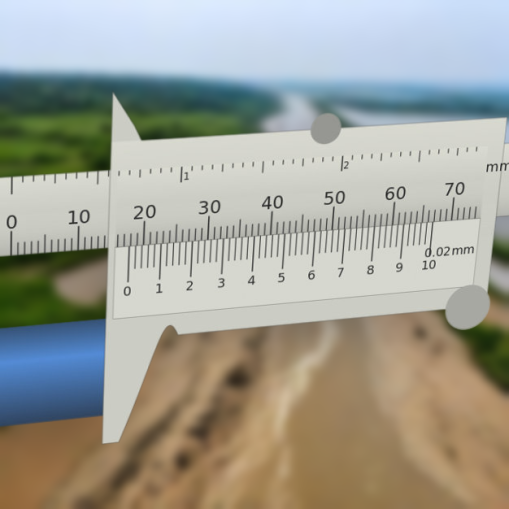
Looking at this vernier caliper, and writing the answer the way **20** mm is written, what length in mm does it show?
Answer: **17.8** mm
